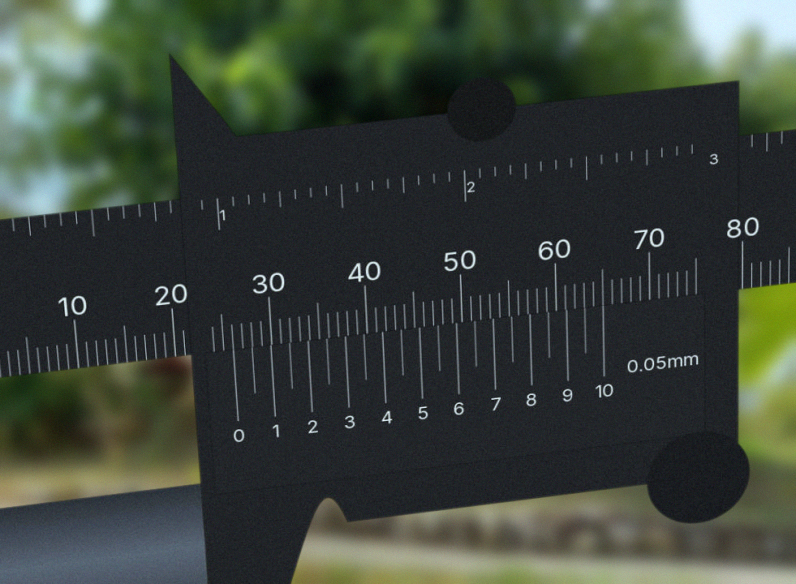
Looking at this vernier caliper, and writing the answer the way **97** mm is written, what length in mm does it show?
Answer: **26.0** mm
